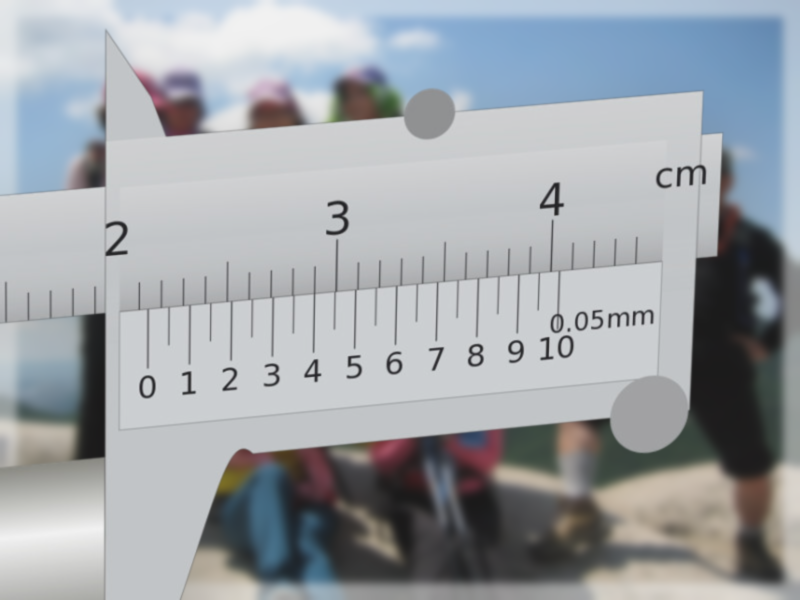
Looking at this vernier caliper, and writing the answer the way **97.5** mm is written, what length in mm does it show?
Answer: **21.4** mm
